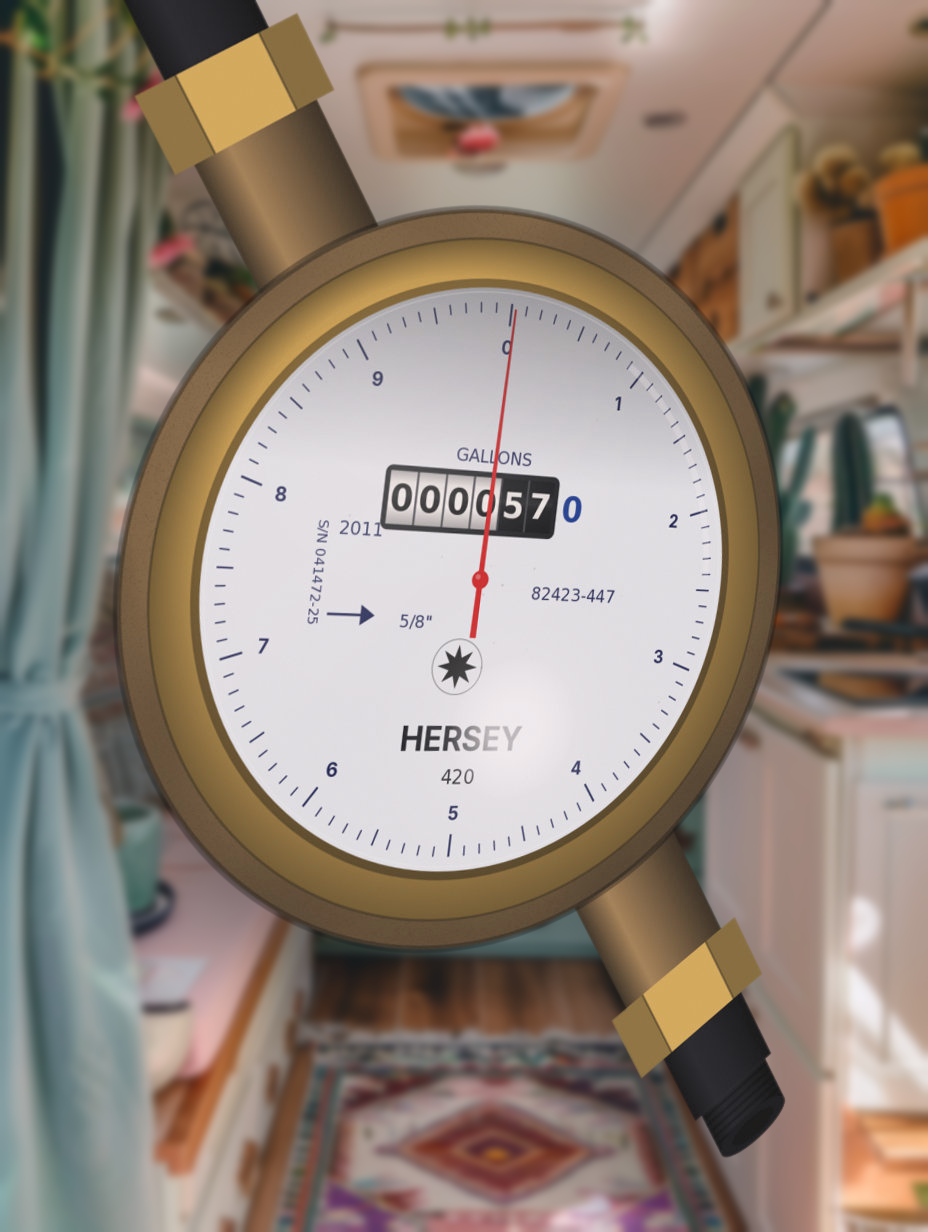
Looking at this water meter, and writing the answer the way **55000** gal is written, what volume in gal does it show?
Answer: **570.0** gal
